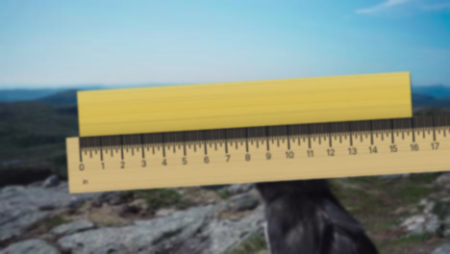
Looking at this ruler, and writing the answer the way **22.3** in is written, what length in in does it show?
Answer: **16** in
